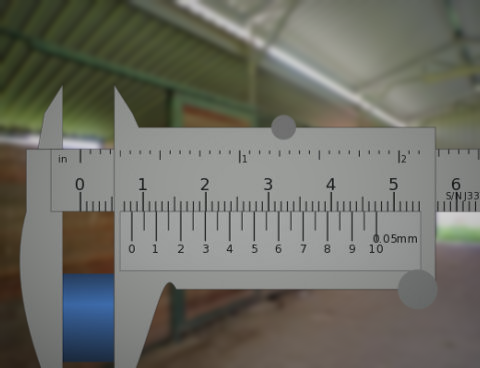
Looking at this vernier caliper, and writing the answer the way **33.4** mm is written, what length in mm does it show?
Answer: **8.2** mm
